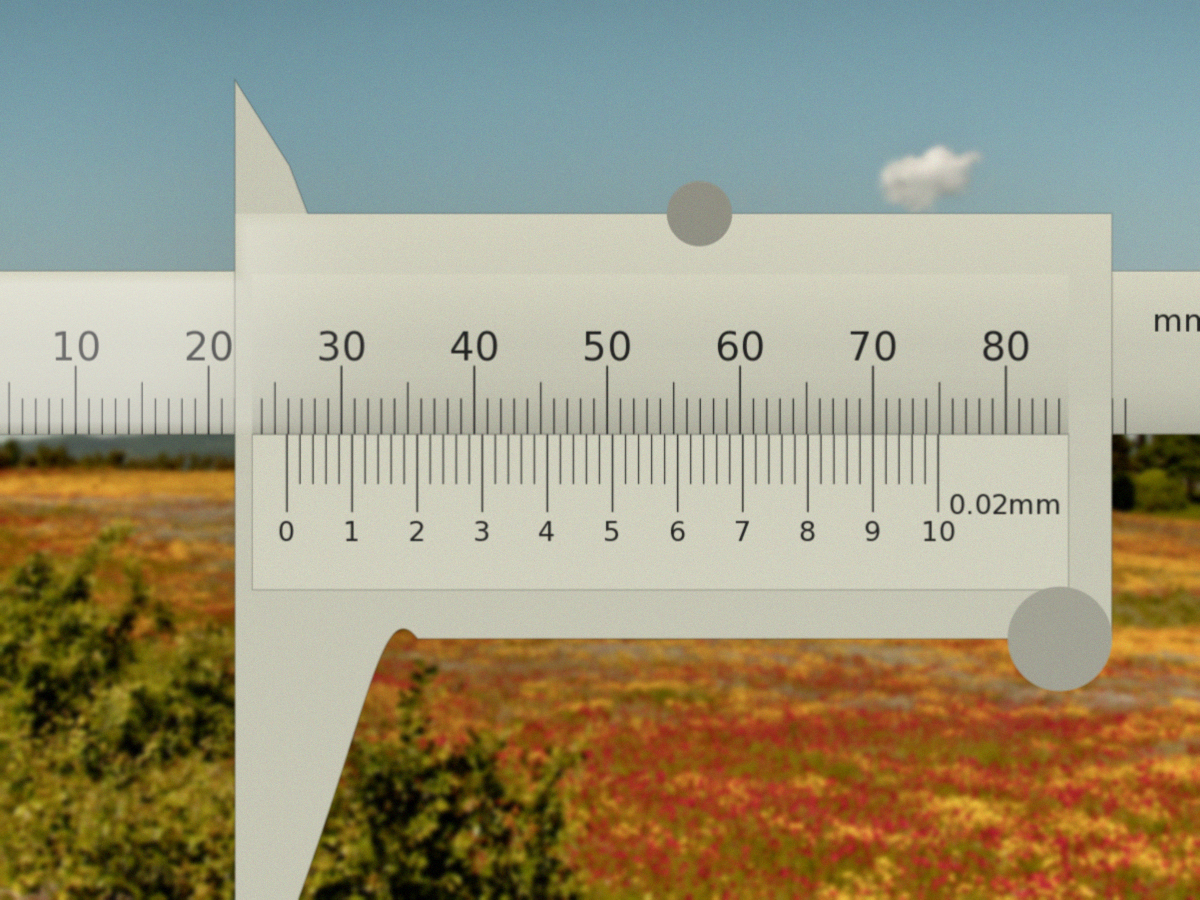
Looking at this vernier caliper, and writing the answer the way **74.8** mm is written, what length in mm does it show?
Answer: **25.9** mm
